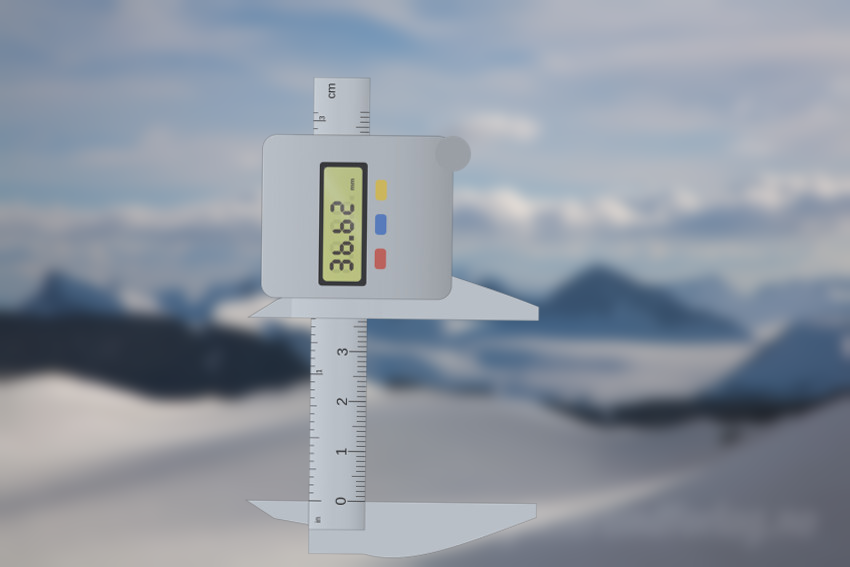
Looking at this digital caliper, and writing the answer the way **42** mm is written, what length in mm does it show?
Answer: **36.62** mm
